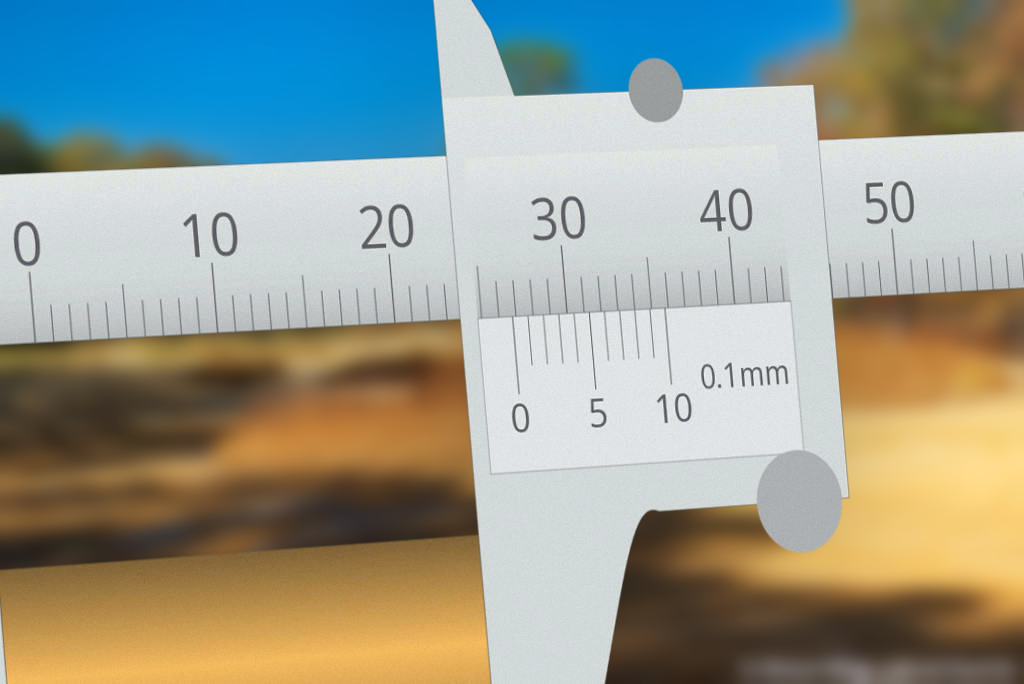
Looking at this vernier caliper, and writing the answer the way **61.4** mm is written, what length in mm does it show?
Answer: **26.8** mm
